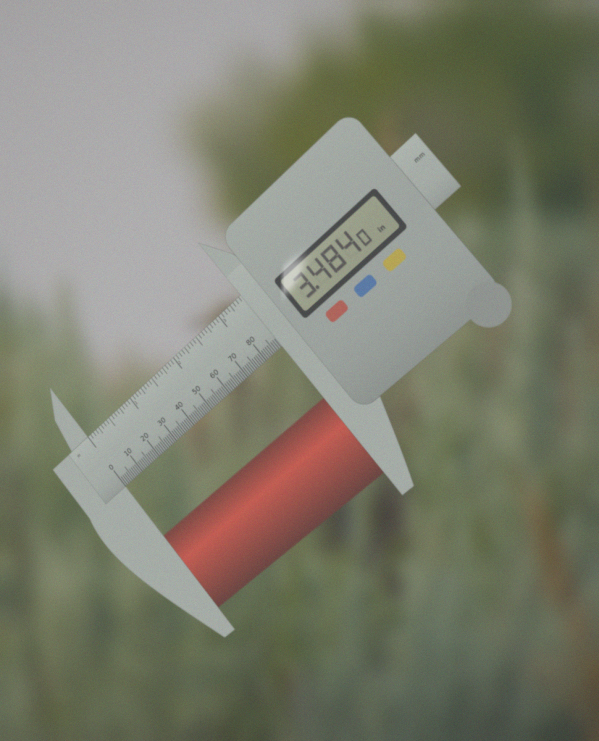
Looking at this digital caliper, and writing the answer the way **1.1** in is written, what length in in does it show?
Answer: **3.4840** in
